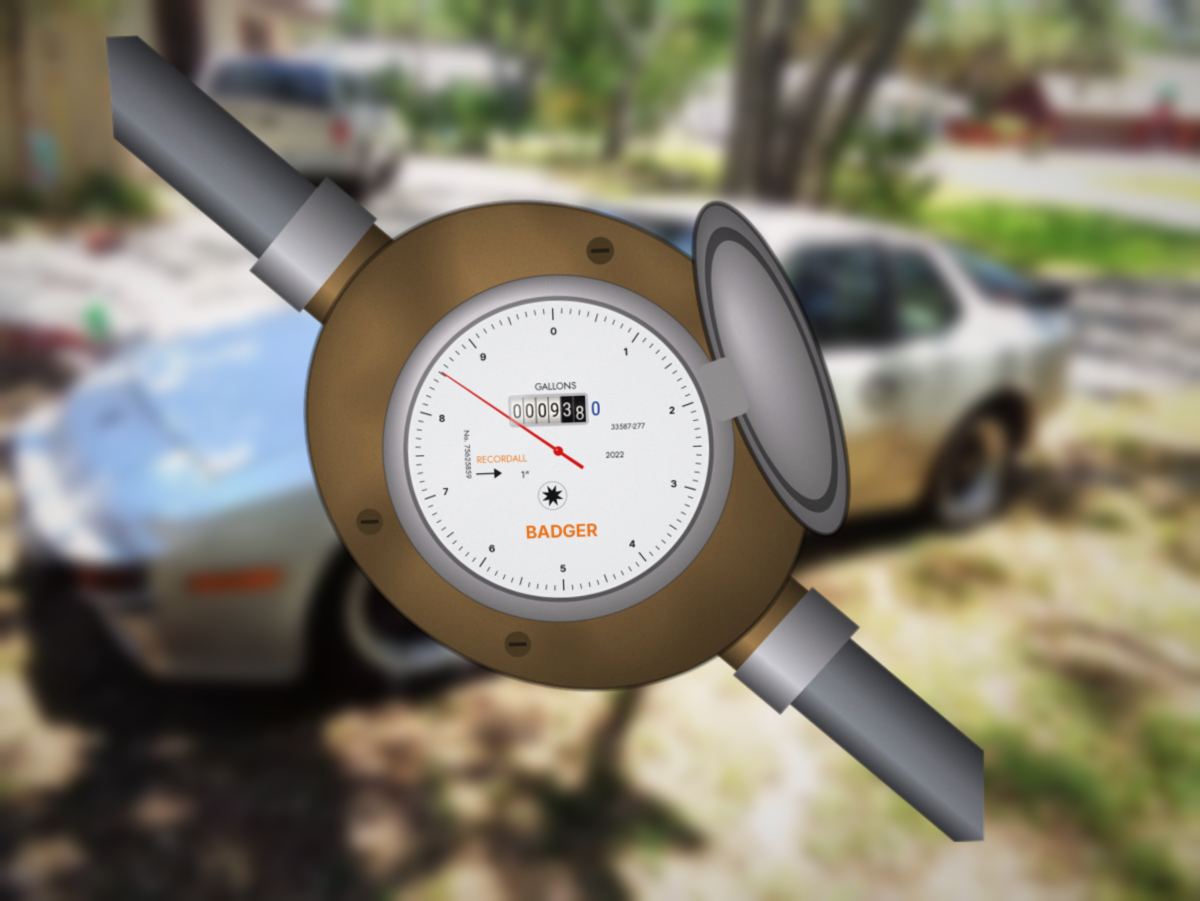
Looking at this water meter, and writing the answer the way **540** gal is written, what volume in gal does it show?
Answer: **9378.5** gal
